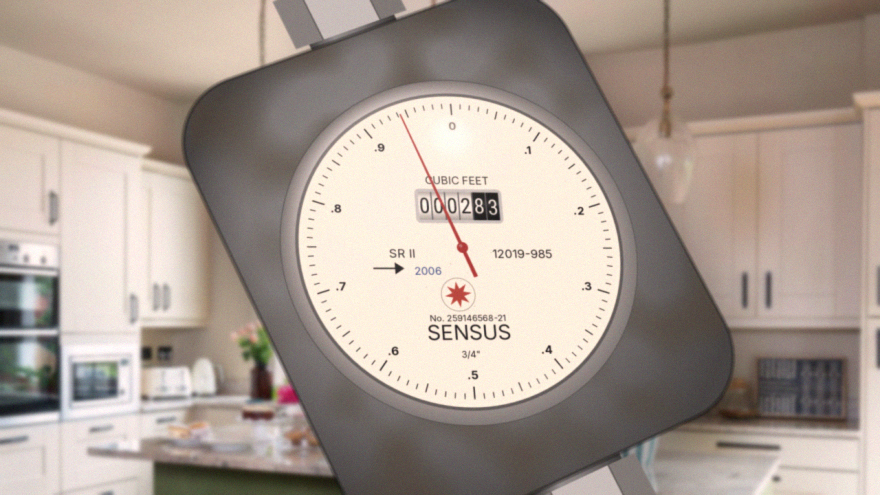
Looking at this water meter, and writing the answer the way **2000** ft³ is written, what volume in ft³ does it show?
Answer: **282.94** ft³
